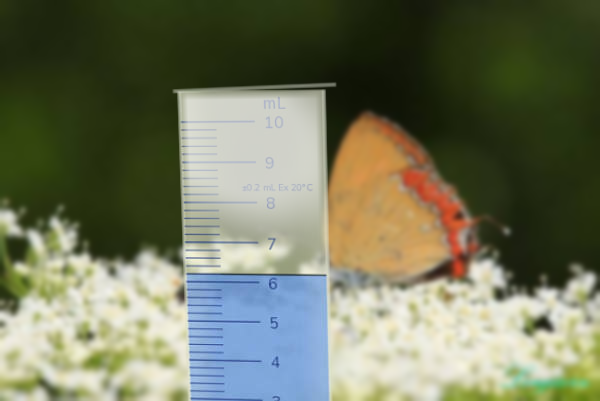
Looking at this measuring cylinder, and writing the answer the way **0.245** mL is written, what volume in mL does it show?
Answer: **6.2** mL
